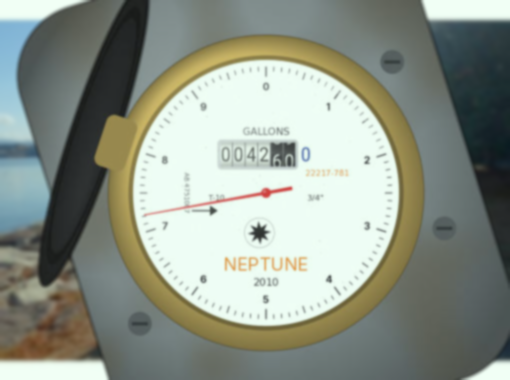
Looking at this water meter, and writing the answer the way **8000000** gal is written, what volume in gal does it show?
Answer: **42597.2** gal
